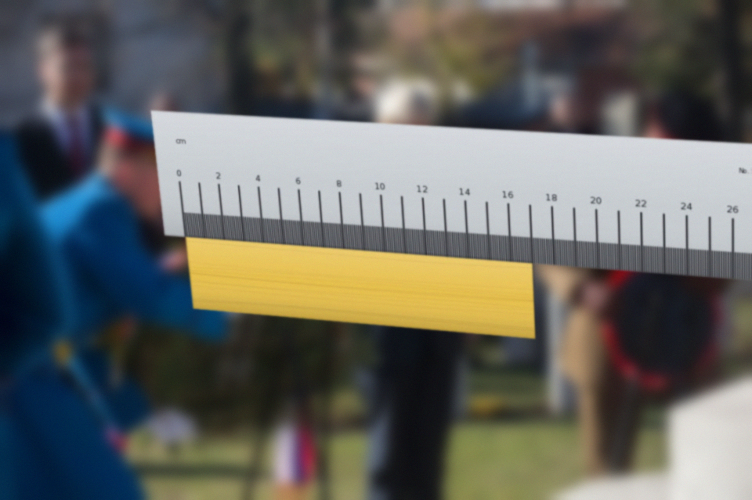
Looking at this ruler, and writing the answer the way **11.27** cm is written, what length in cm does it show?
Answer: **17** cm
